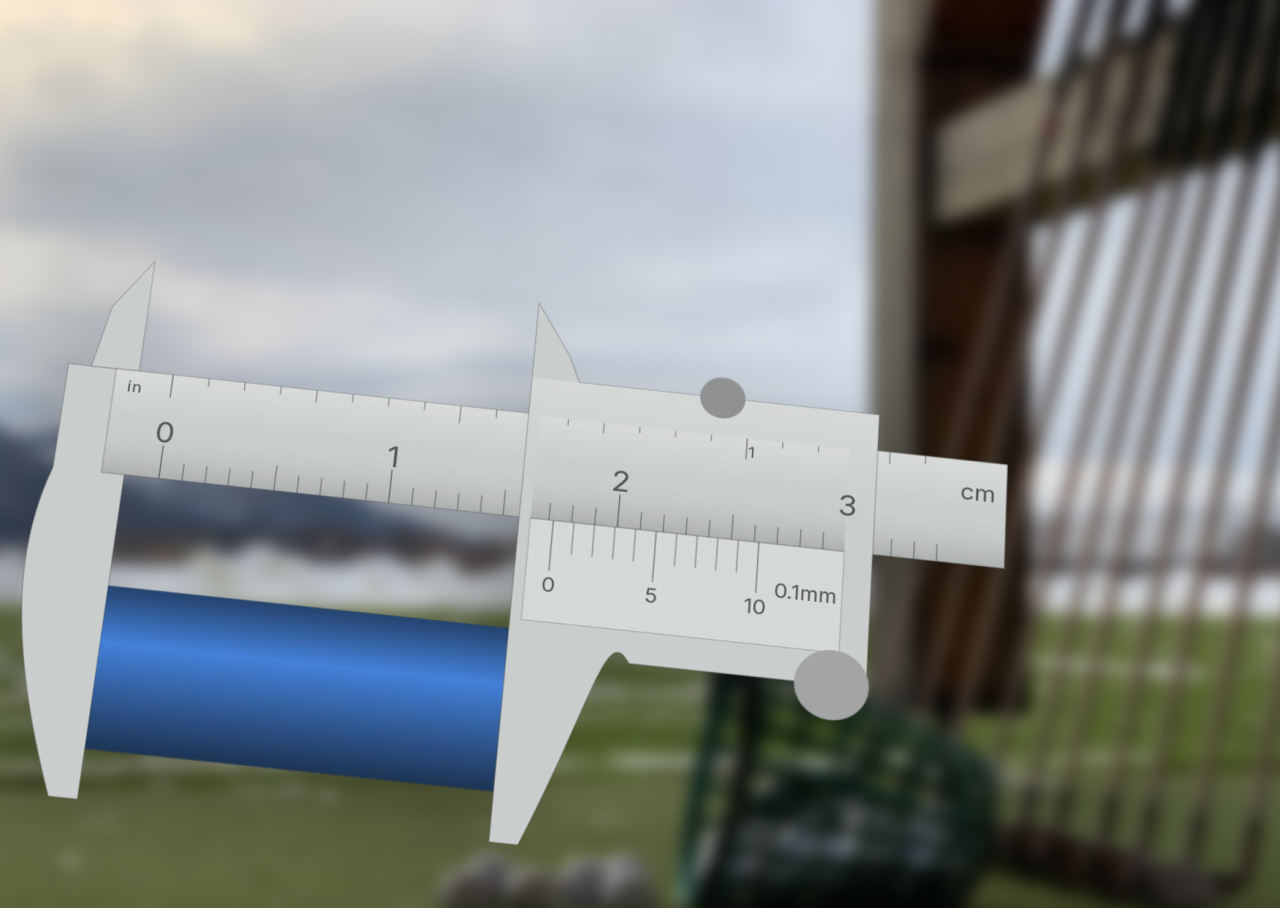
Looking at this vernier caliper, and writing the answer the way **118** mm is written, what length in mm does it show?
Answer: **17.2** mm
